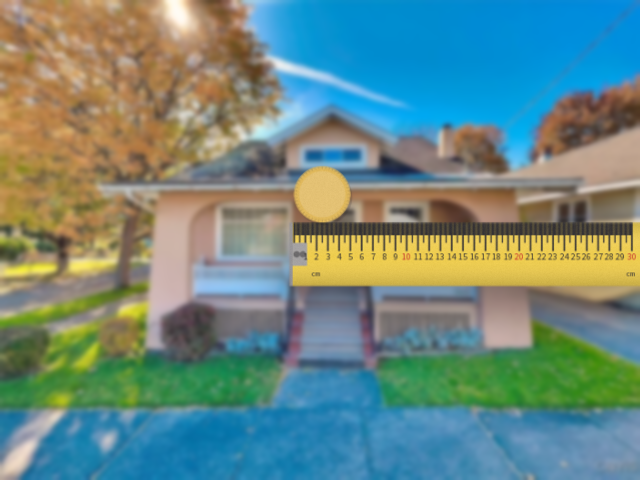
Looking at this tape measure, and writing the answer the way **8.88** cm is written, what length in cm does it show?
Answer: **5** cm
